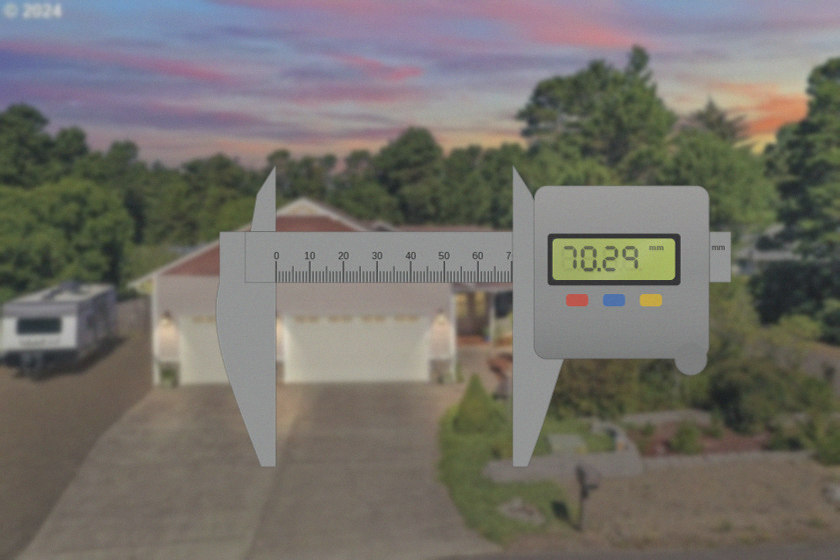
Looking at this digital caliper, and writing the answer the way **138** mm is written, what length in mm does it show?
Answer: **70.29** mm
